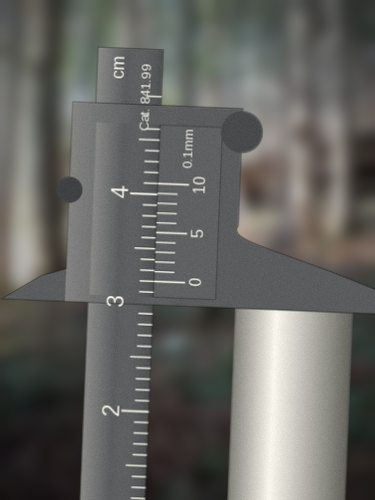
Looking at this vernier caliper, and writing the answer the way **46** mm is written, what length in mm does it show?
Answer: **32.0** mm
